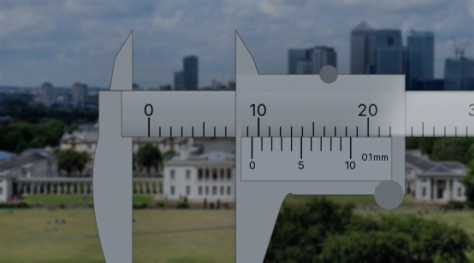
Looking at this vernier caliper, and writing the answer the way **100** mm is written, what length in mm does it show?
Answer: **9.4** mm
